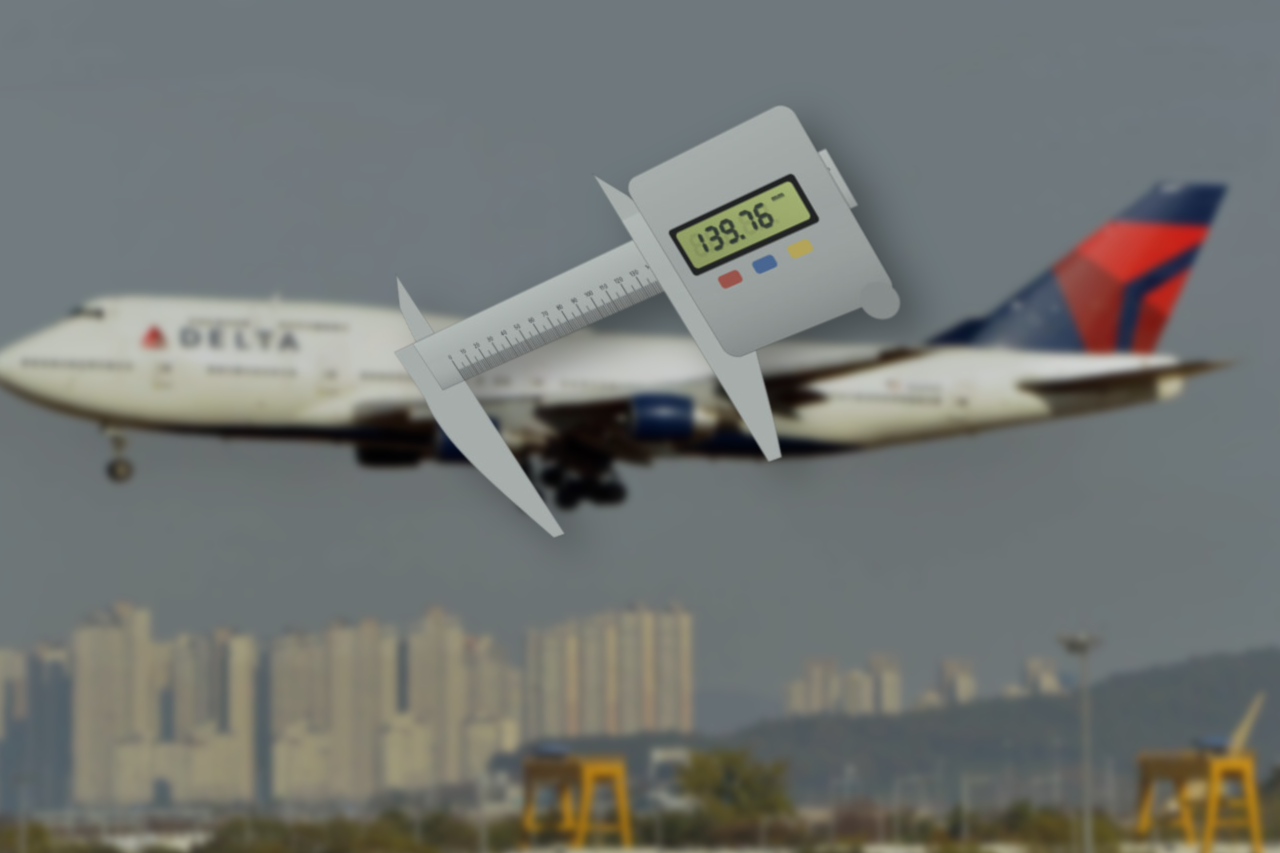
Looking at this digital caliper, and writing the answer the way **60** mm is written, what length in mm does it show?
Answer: **139.76** mm
